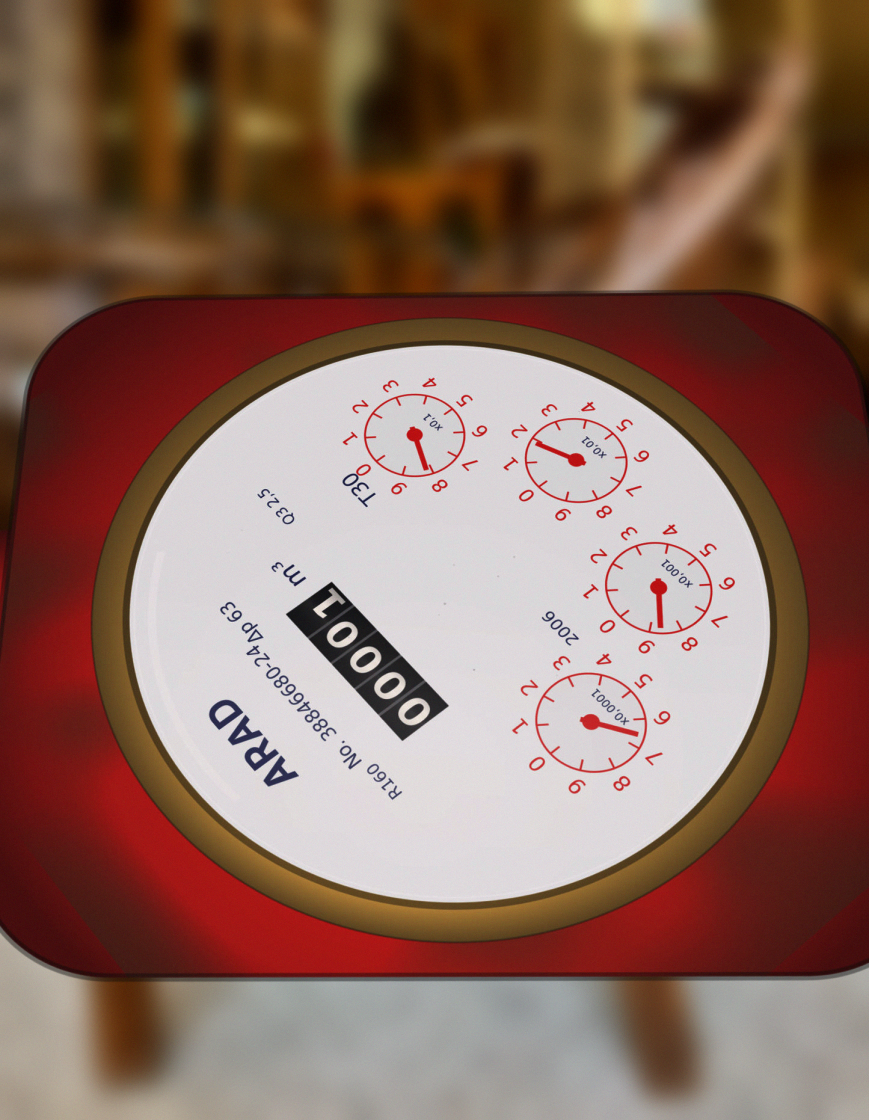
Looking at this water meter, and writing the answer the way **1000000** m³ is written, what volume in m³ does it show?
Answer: **0.8186** m³
